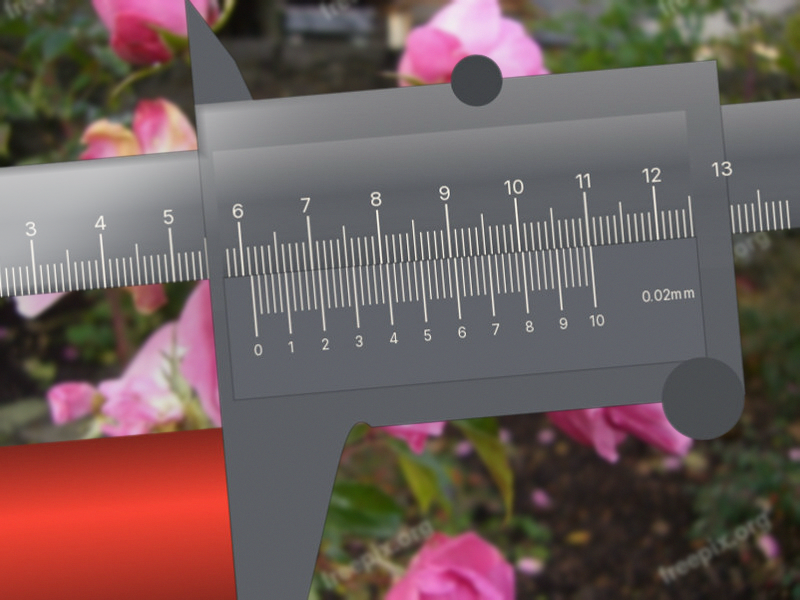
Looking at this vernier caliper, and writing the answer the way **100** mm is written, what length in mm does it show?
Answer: **61.2** mm
